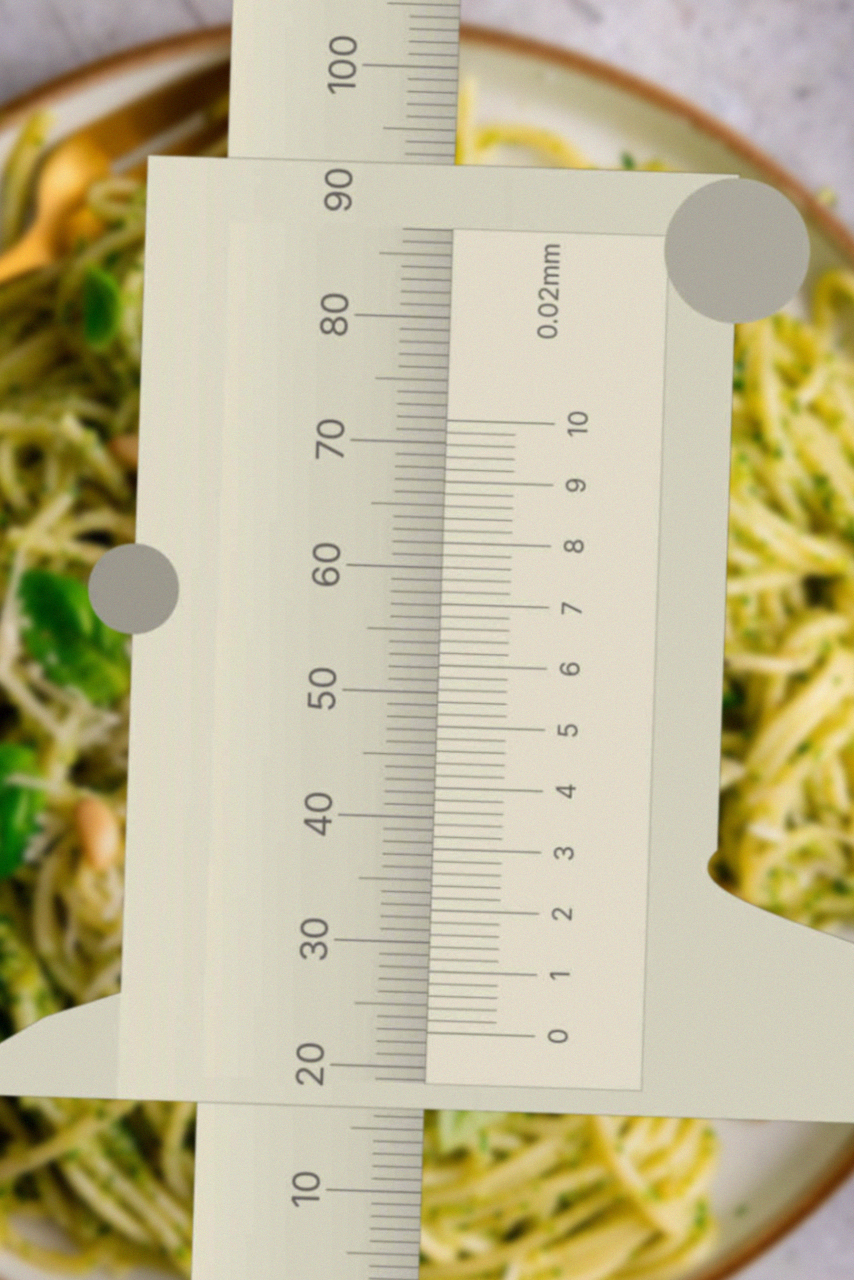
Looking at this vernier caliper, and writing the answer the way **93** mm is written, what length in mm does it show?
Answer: **22.8** mm
